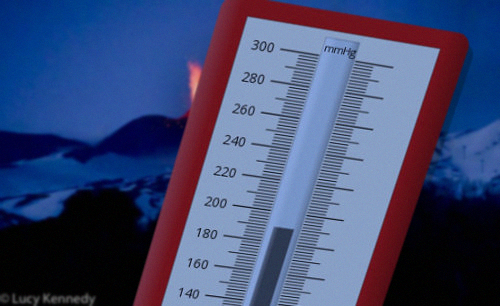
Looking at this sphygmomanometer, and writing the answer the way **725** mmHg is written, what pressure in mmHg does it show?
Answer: **190** mmHg
